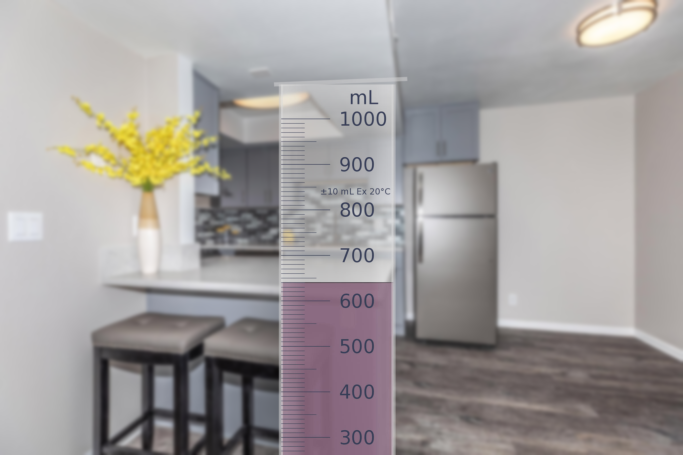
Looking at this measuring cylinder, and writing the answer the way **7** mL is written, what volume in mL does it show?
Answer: **640** mL
